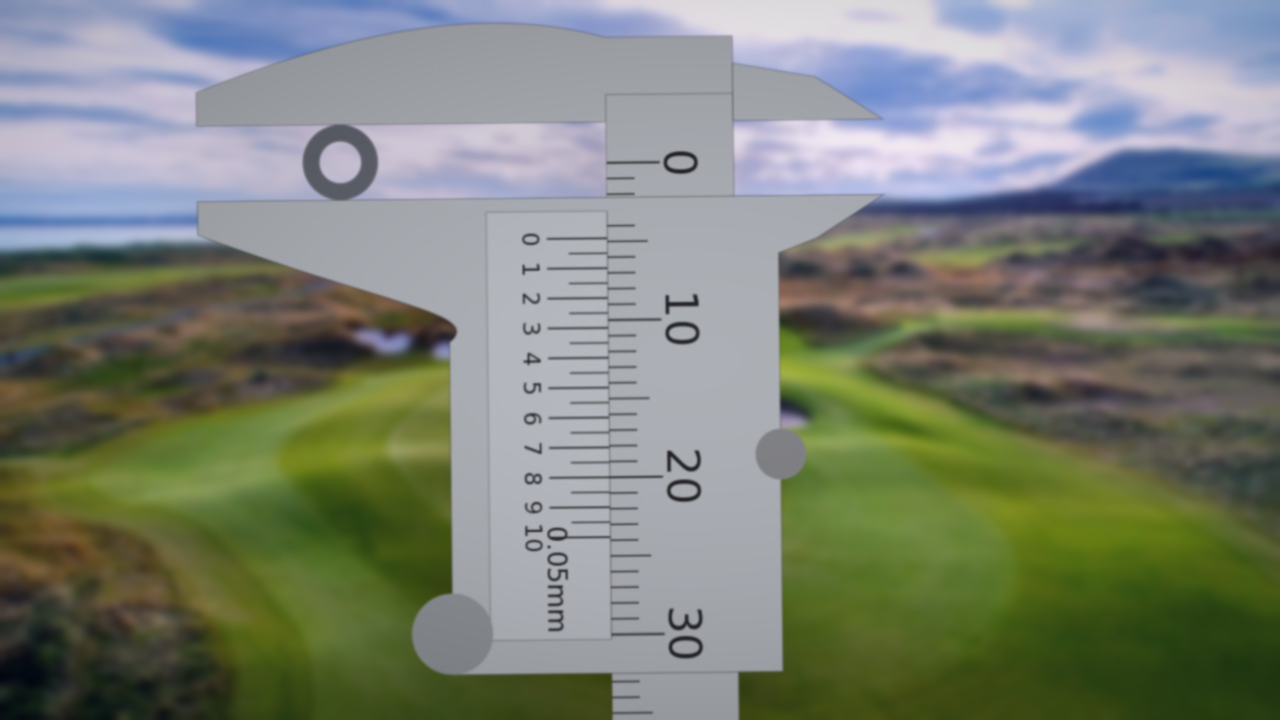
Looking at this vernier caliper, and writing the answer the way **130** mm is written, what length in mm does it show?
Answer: **4.8** mm
